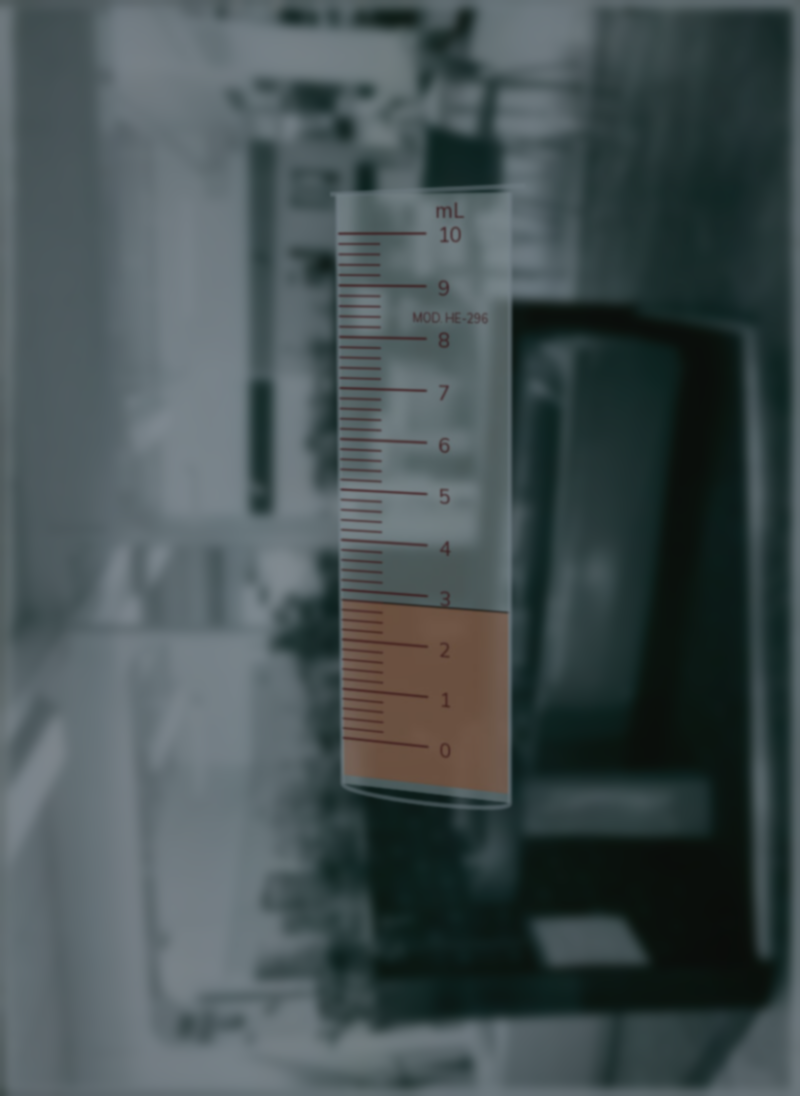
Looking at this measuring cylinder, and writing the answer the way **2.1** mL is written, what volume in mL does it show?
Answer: **2.8** mL
